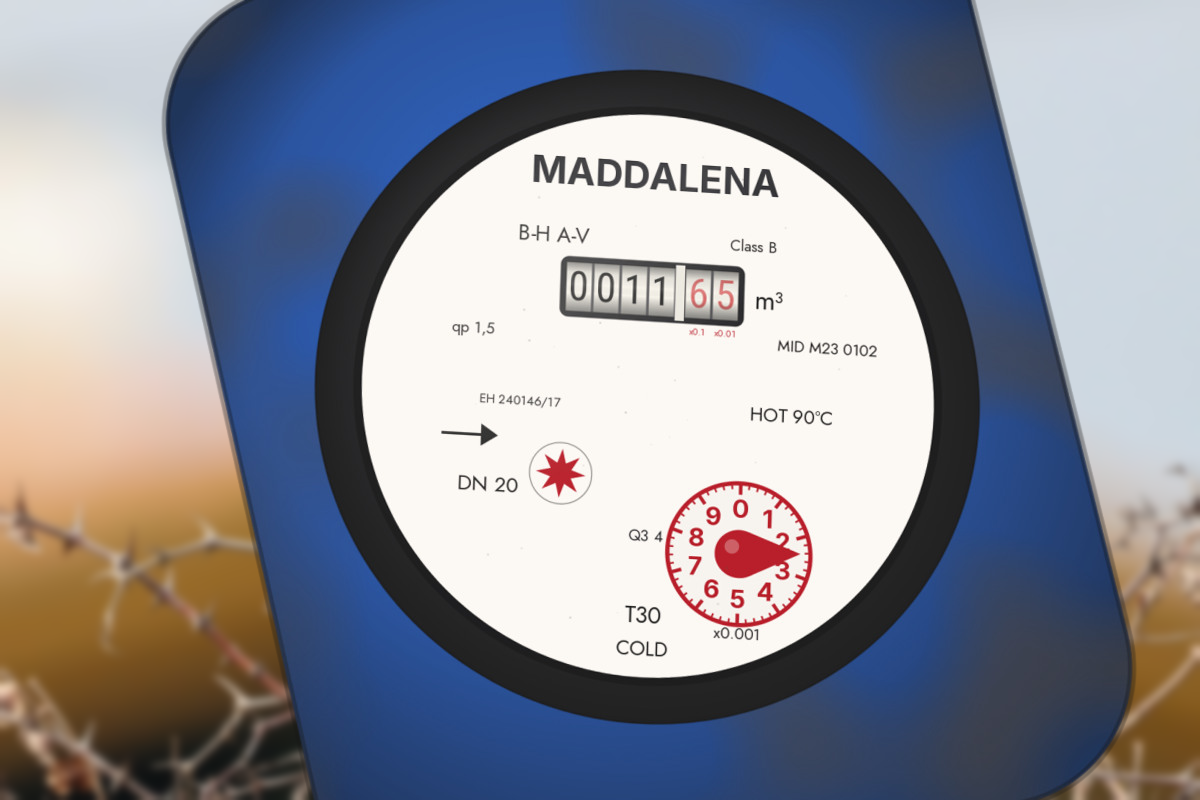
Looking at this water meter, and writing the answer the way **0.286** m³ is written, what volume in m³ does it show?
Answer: **11.652** m³
